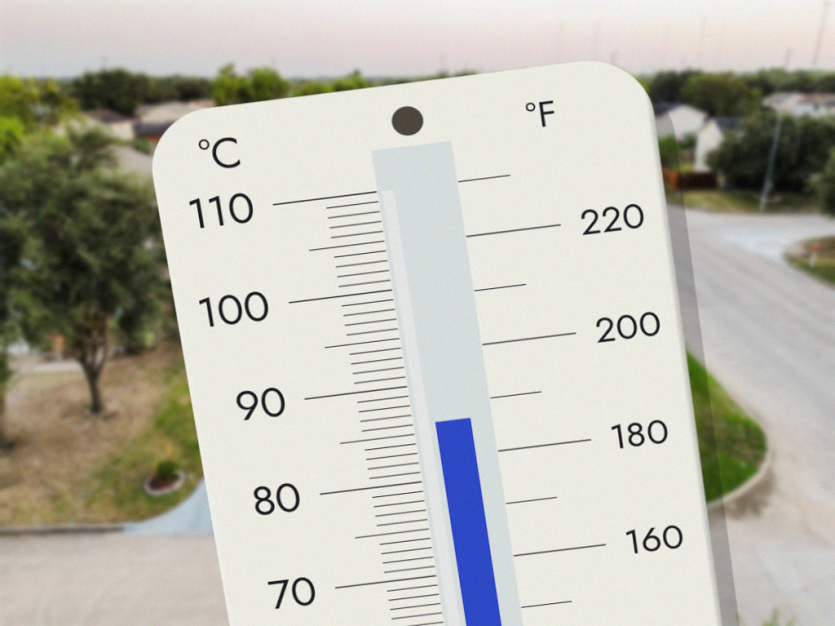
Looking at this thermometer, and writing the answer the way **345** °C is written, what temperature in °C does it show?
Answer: **86** °C
